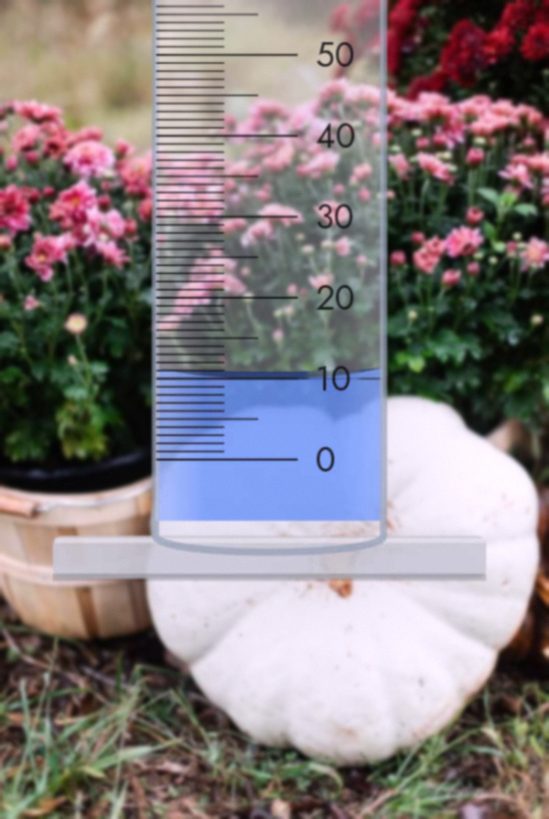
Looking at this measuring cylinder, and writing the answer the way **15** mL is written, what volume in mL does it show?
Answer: **10** mL
